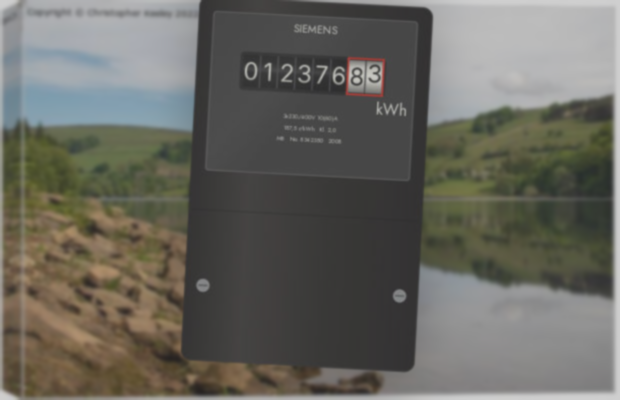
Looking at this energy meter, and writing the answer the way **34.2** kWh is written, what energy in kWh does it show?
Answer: **12376.83** kWh
